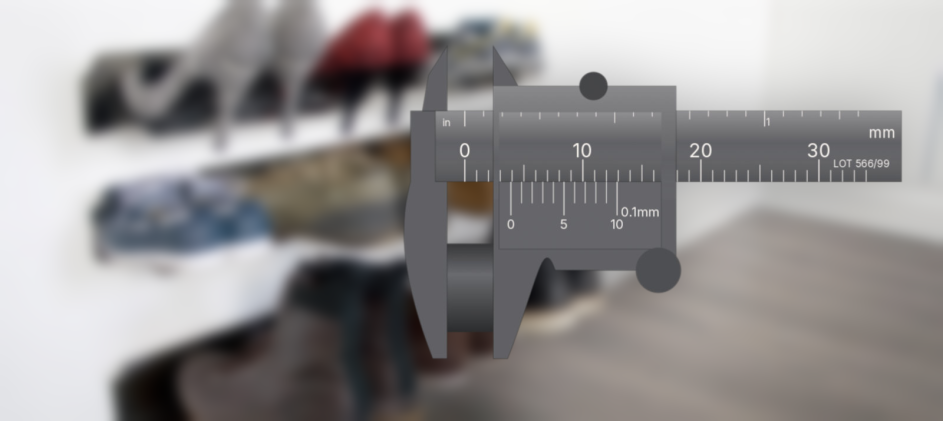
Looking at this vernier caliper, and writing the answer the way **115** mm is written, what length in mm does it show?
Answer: **3.9** mm
